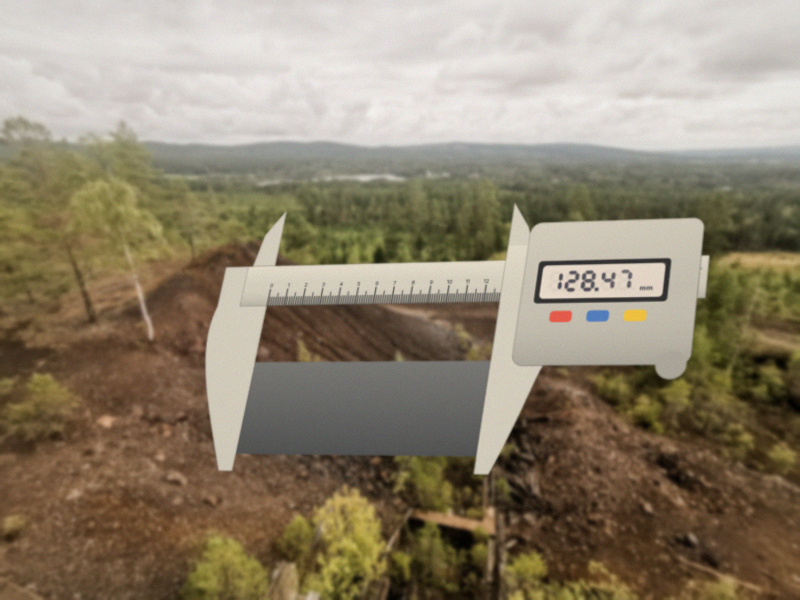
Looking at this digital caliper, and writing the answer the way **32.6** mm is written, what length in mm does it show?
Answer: **128.47** mm
